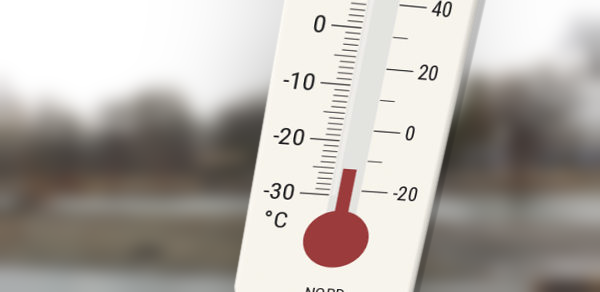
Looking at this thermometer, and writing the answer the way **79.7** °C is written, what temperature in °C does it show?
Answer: **-25** °C
